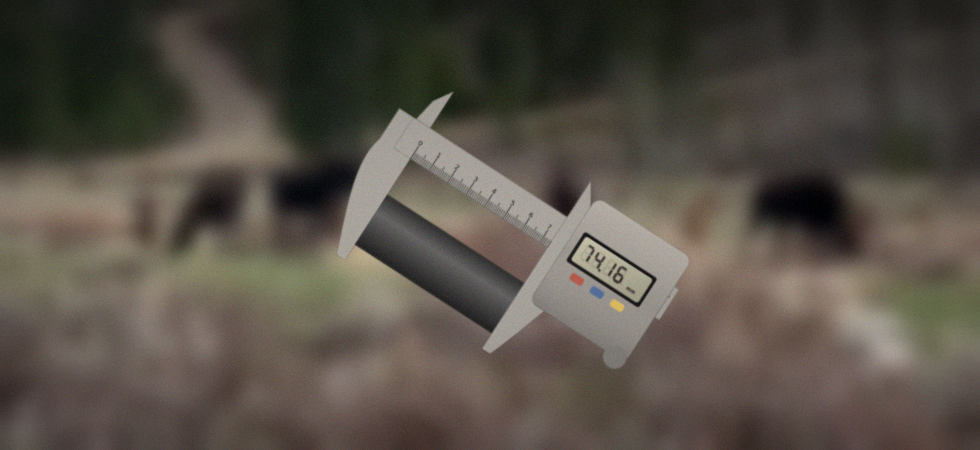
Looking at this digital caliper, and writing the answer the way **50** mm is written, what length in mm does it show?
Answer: **74.16** mm
